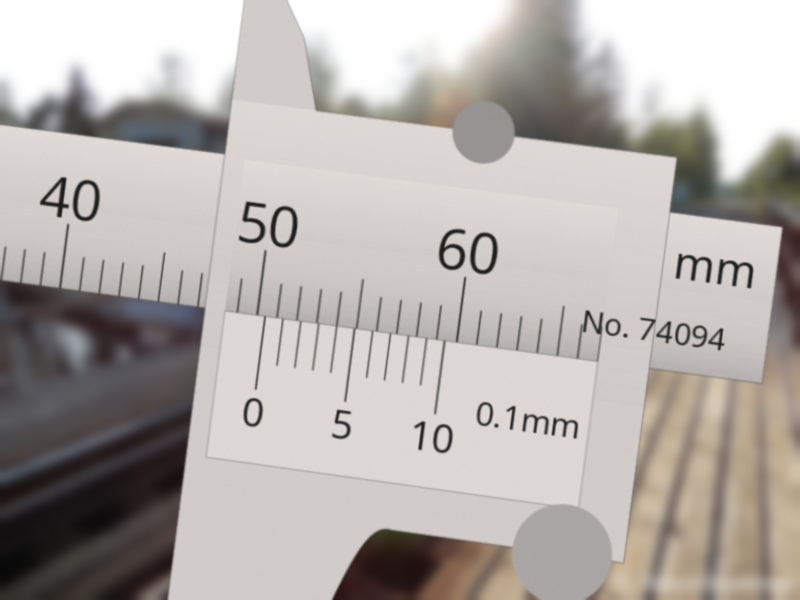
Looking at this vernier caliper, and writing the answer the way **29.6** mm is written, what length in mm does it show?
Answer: **50.4** mm
